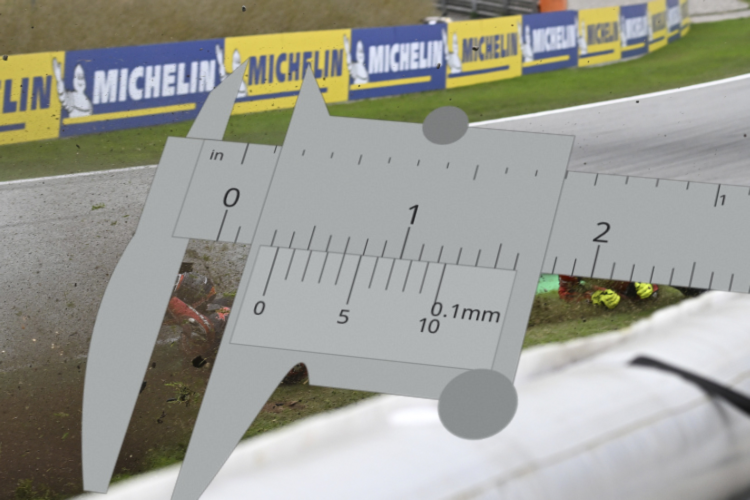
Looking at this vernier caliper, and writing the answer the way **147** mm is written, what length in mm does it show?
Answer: **3.4** mm
